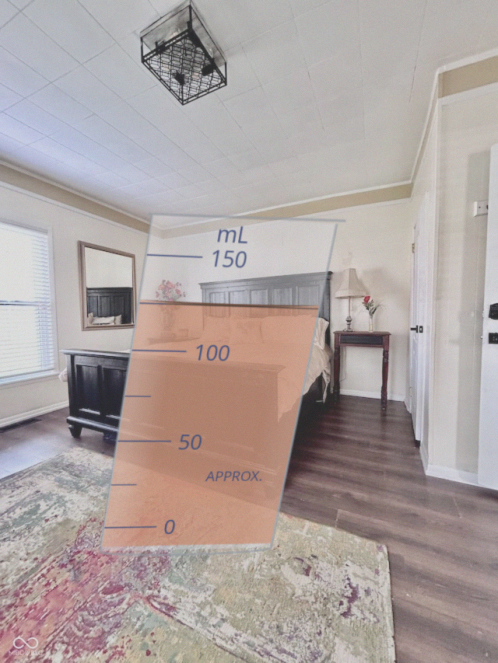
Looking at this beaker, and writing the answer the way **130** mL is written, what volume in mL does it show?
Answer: **125** mL
